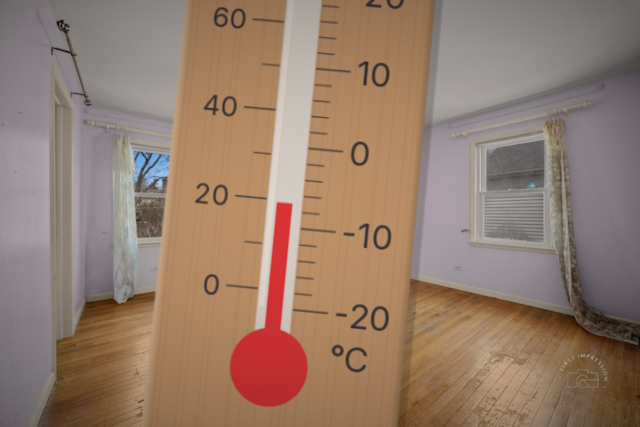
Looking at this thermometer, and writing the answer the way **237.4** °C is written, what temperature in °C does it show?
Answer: **-7** °C
